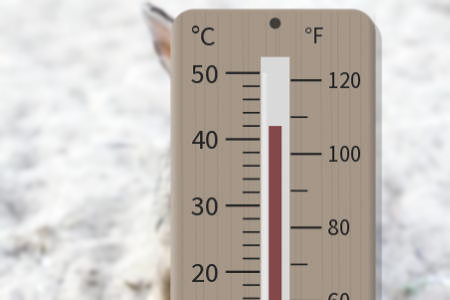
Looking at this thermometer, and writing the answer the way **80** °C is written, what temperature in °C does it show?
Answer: **42** °C
